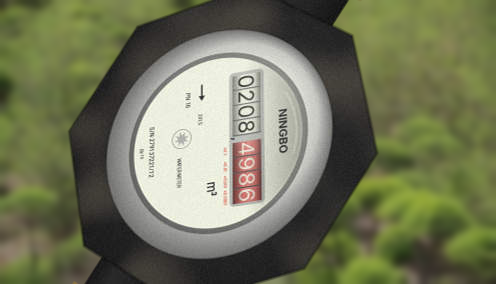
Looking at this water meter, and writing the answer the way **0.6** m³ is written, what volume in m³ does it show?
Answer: **208.4986** m³
